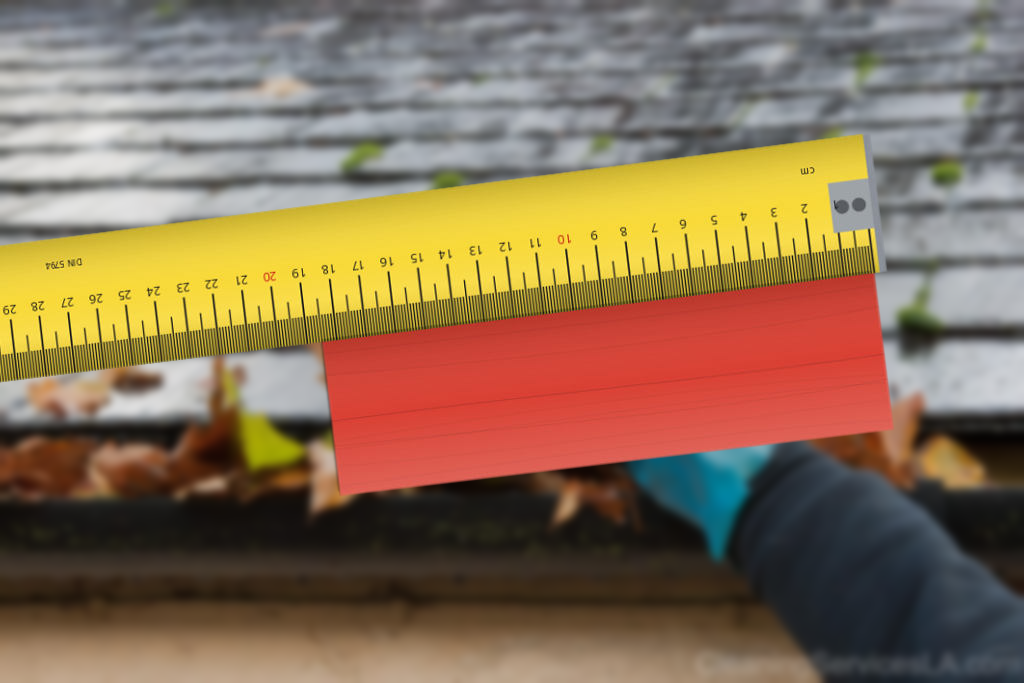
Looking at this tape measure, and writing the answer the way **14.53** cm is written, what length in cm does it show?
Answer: **18.5** cm
